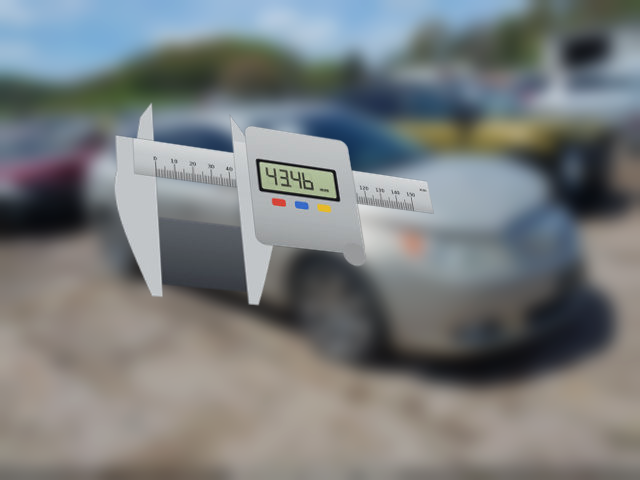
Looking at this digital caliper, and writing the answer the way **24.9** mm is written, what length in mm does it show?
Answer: **43.46** mm
